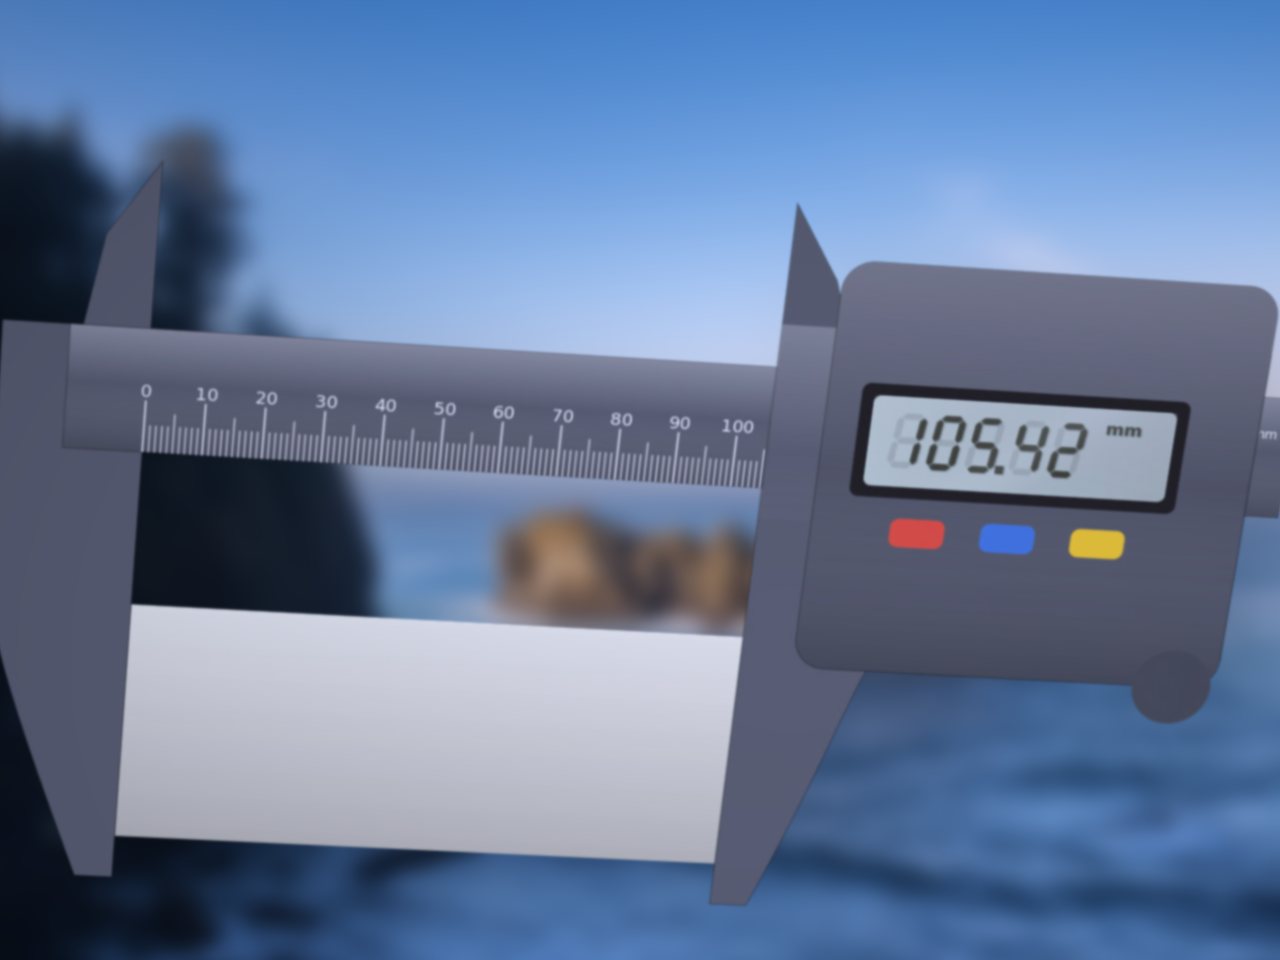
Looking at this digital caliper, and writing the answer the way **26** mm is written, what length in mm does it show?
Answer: **105.42** mm
